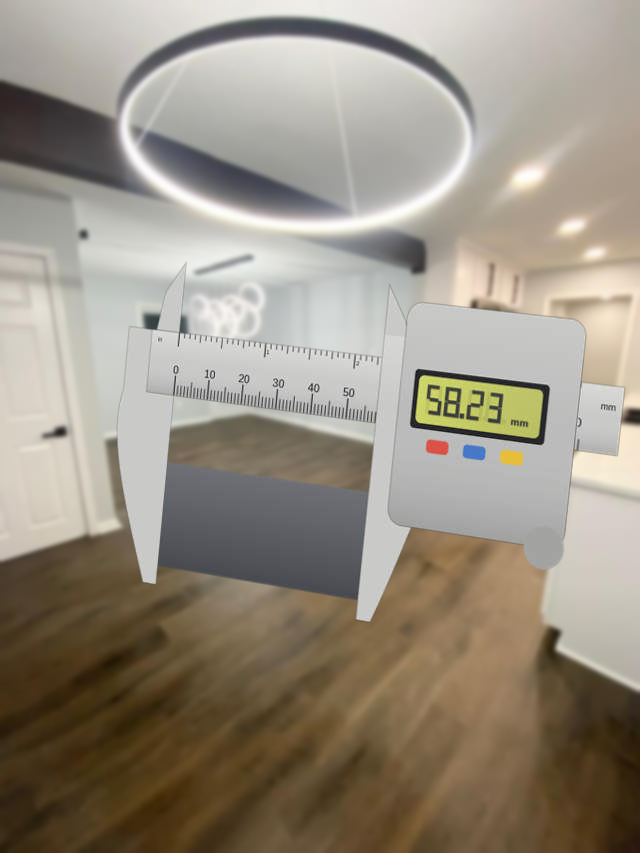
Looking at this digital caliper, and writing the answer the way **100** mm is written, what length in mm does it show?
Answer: **58.23** mm
